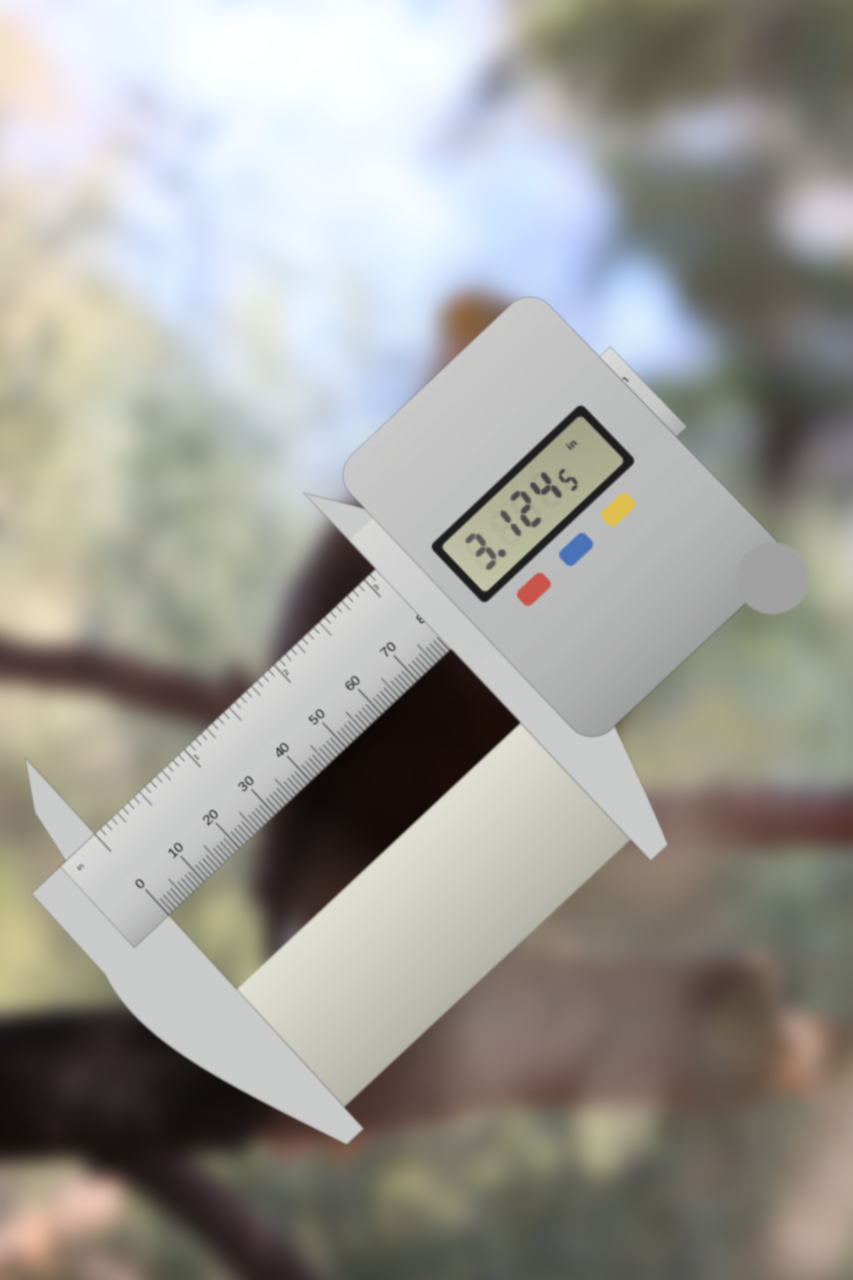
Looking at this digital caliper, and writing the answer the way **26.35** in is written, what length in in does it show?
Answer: **3.1245** in
